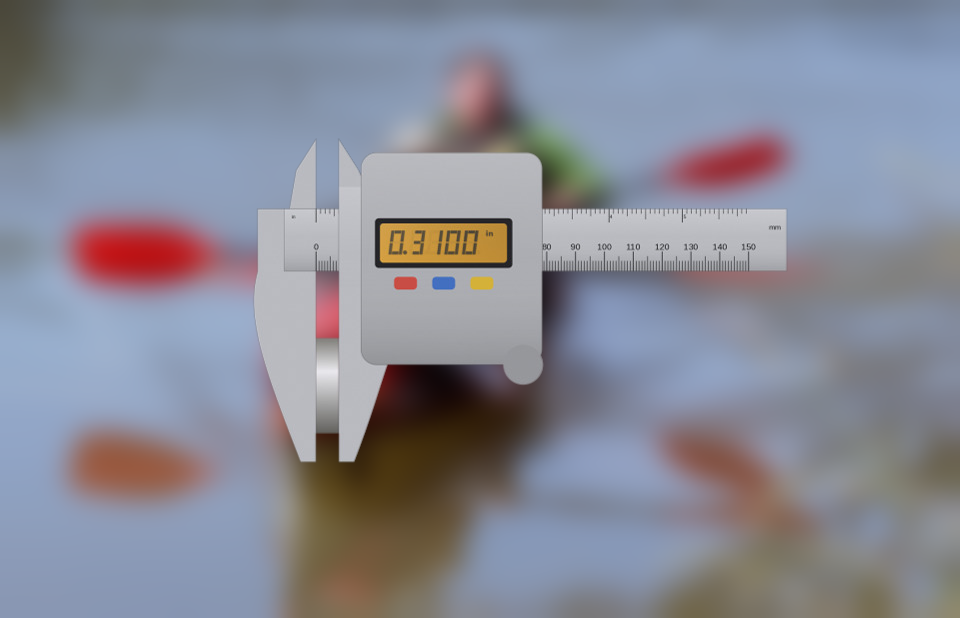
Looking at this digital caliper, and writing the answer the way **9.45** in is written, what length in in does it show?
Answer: **0.3100** in
